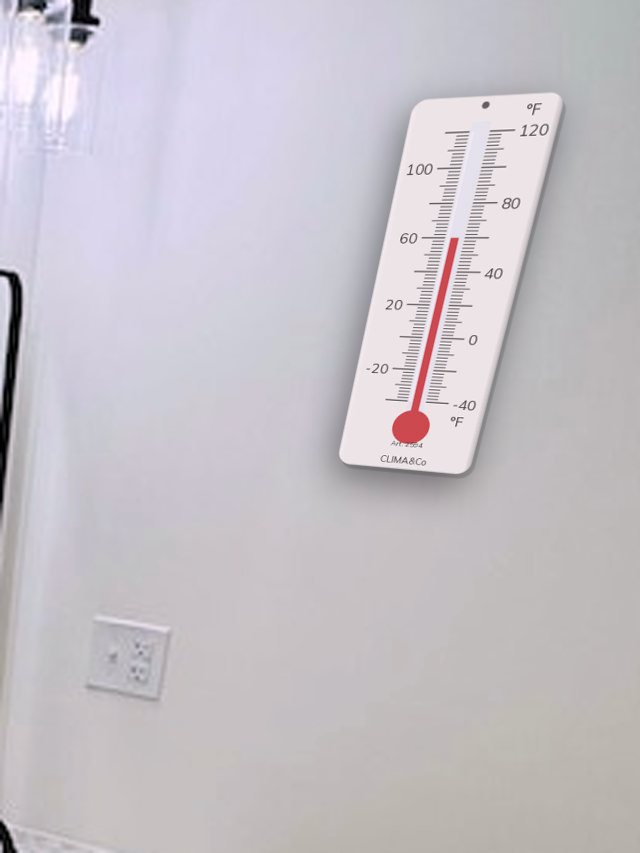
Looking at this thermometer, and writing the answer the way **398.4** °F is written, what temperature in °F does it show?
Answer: **60** °F
